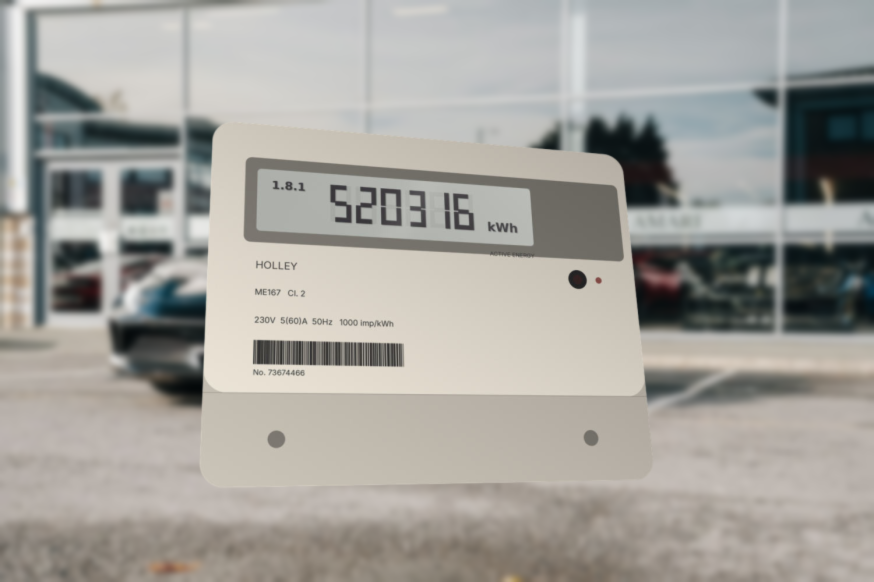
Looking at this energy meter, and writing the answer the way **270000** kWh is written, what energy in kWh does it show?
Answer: **520316** kWh
